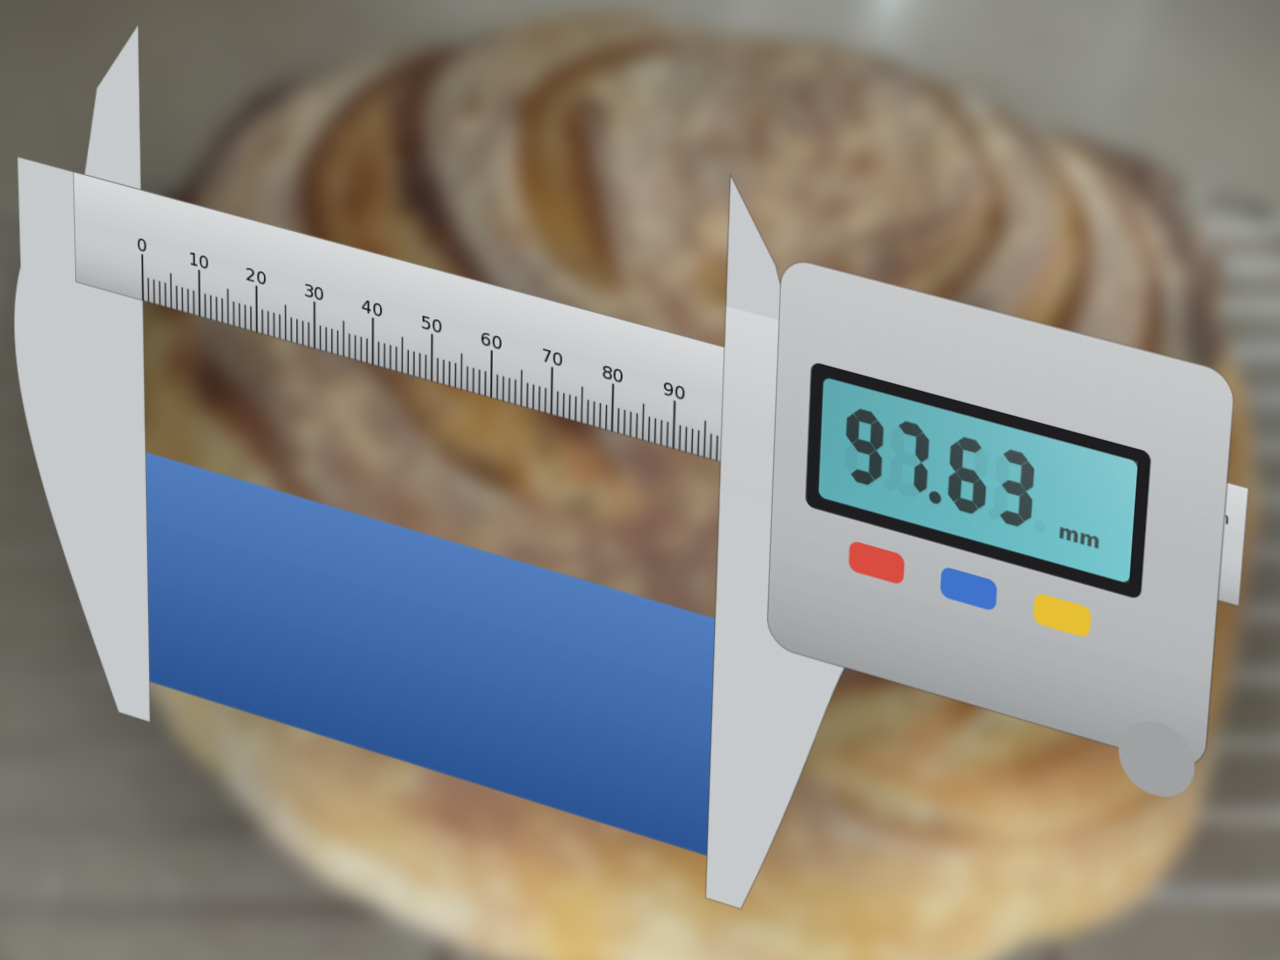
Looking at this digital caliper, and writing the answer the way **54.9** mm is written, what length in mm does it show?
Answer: **97.63** mm
